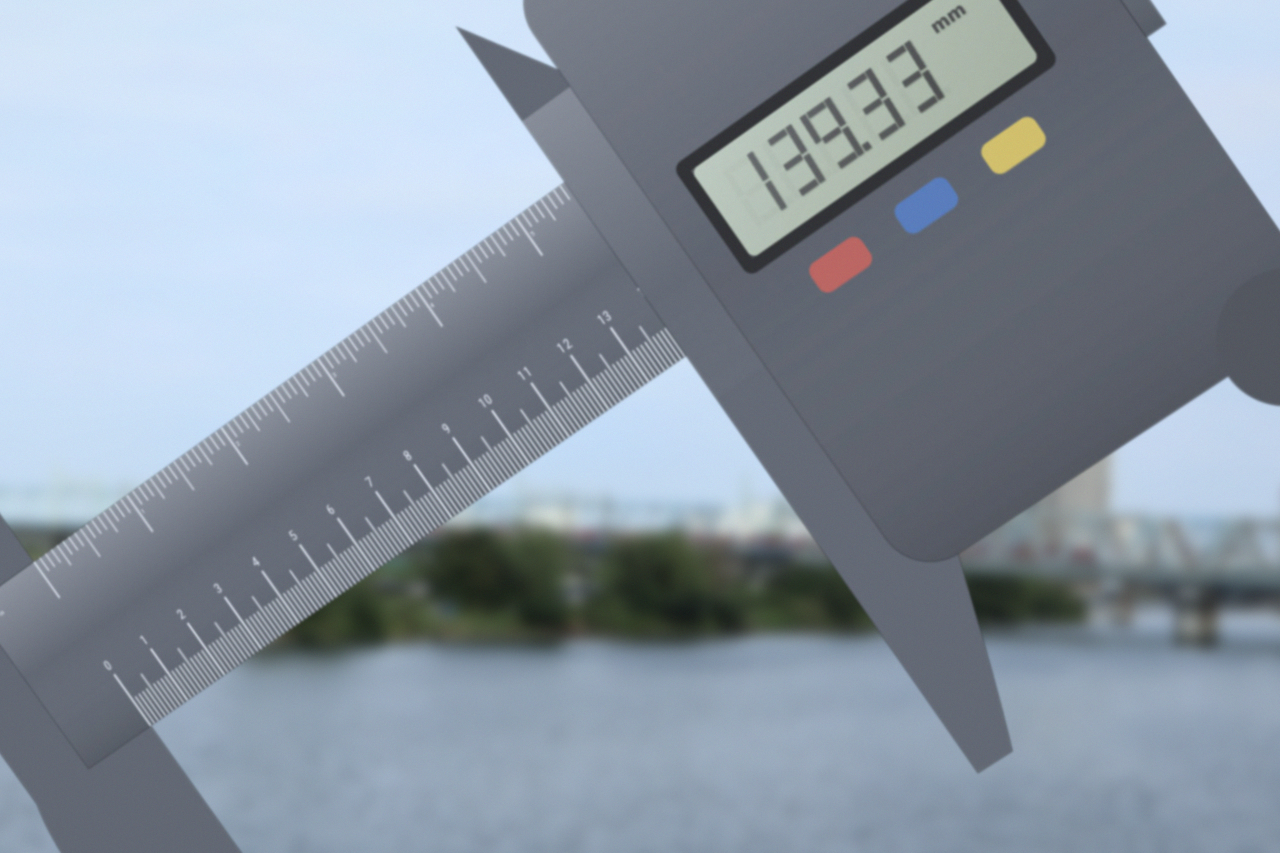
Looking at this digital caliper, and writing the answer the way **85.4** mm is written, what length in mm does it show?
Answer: **139.33** mm
